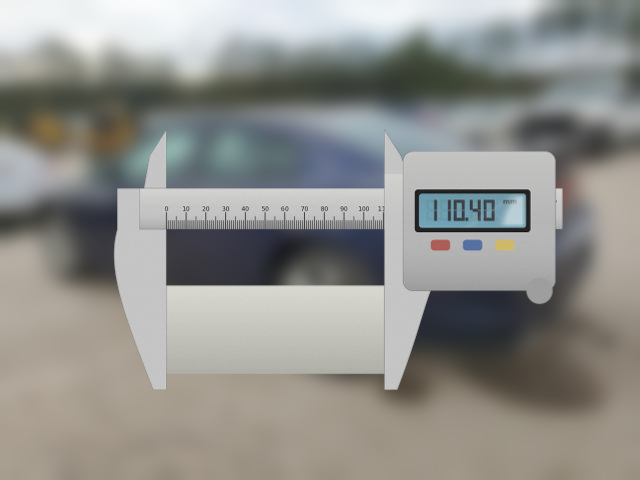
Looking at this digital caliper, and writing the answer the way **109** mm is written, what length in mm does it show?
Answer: **110.40** mm
